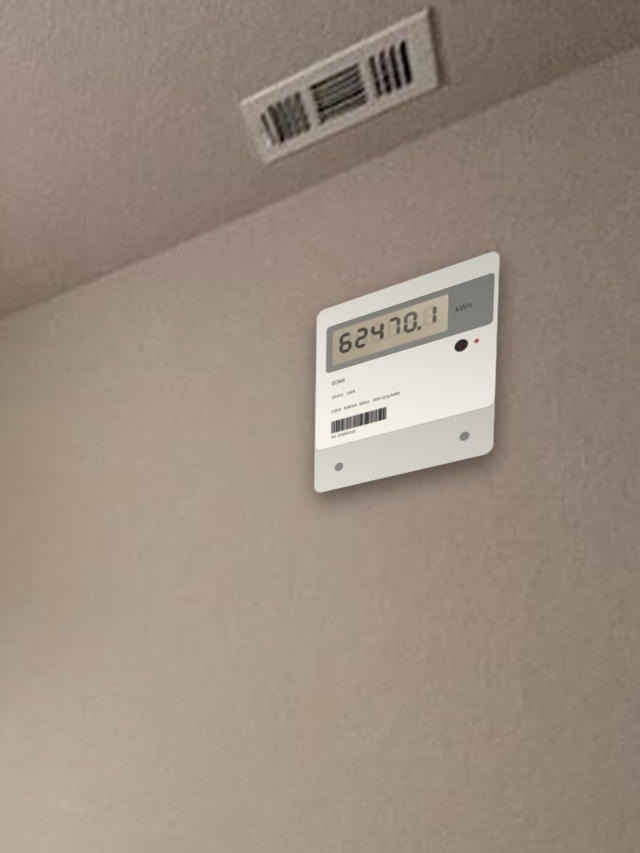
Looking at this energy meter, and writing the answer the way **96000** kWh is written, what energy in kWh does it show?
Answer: **62470.1** kWh
